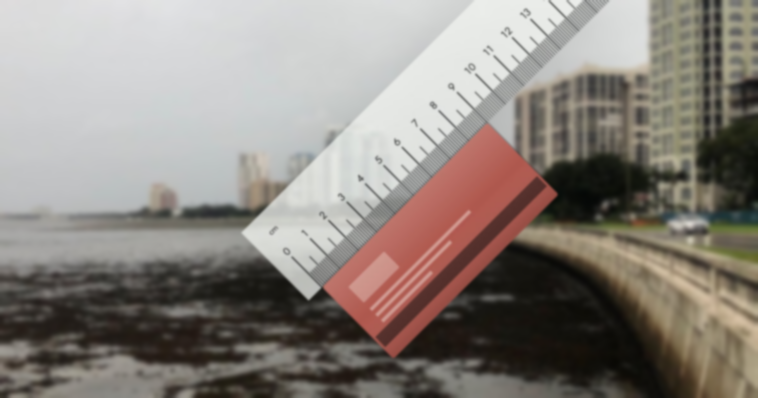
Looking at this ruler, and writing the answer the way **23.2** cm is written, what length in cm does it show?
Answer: **9** cm
